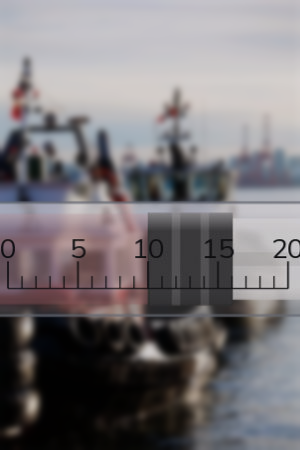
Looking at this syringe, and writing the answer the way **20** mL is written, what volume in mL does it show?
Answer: **10** mL
